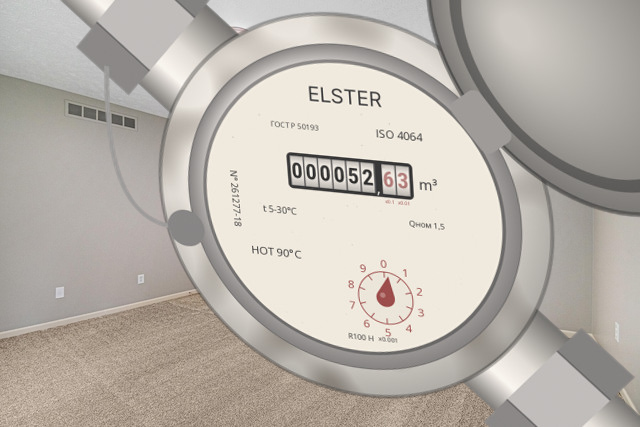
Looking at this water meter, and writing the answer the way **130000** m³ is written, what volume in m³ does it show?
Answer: **52.630** m³
